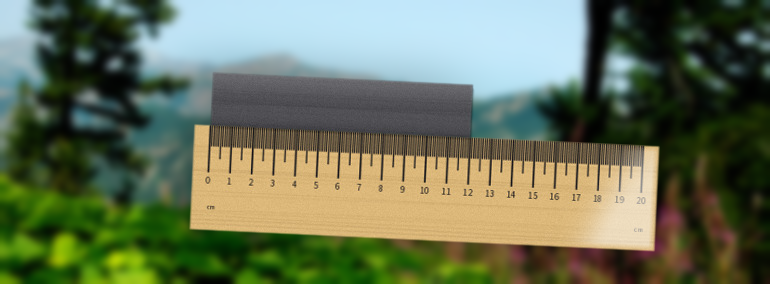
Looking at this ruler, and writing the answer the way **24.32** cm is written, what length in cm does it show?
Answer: **12** cm
